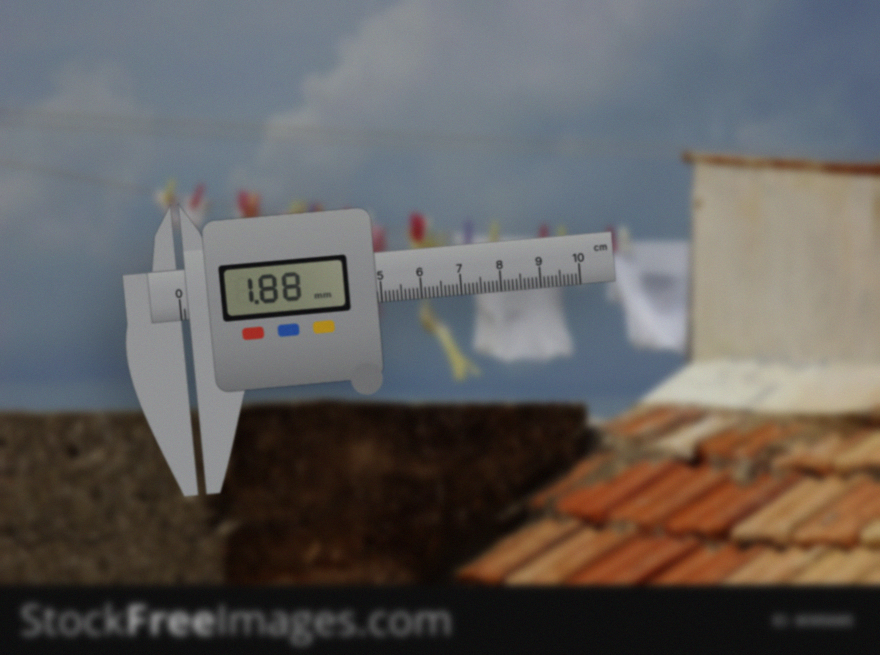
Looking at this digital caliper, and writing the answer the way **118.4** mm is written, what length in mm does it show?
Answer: **1.88** mm
